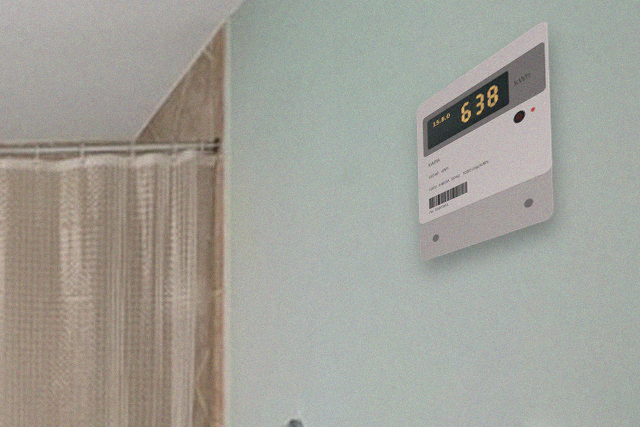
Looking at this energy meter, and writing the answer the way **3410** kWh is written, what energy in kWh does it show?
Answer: **638** kWh
